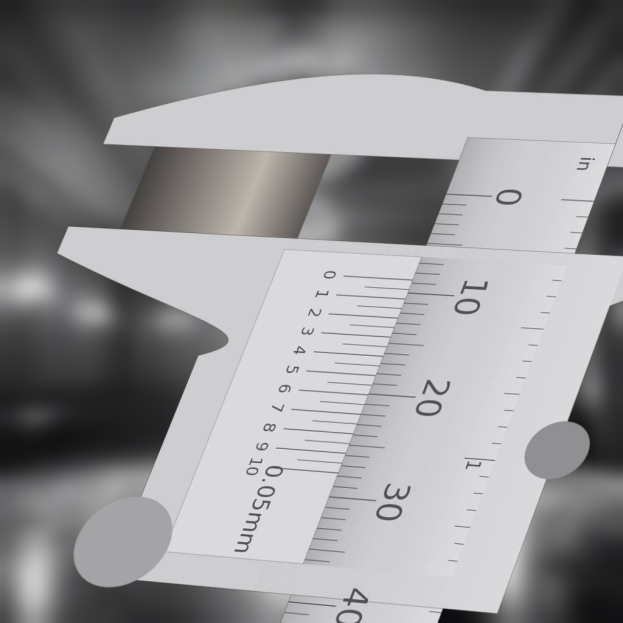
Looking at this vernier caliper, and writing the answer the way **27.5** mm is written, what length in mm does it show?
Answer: **8.7** mm
